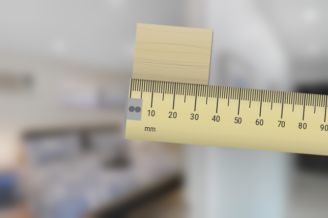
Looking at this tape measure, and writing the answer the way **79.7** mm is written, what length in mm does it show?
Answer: **35** mm
